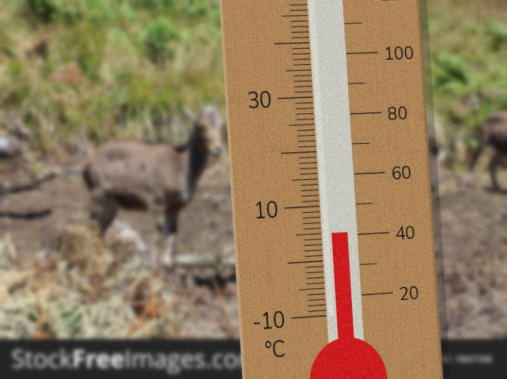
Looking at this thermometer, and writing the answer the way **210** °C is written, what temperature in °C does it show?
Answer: **5** °C
